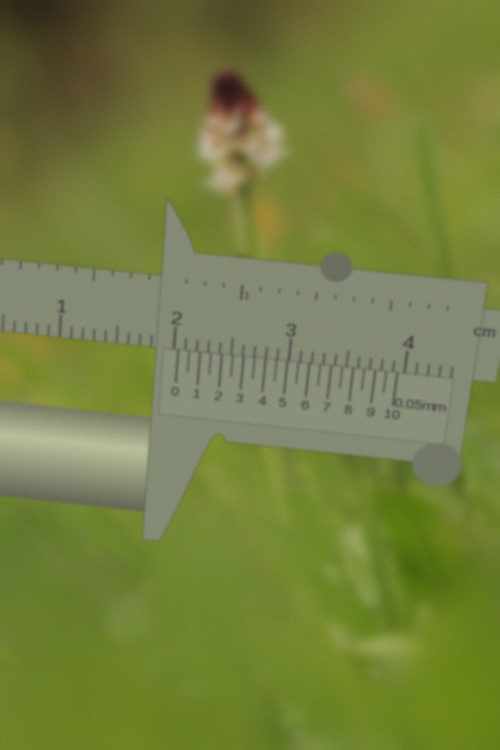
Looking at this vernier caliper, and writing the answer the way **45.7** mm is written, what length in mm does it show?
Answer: **20.4** mm
